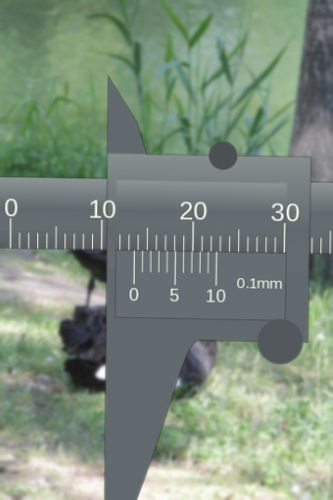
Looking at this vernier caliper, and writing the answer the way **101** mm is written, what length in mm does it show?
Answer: **13.6** mm
